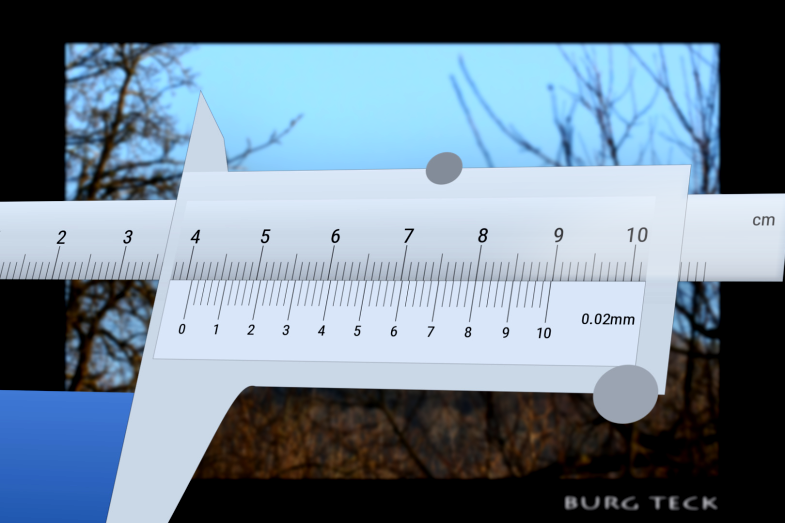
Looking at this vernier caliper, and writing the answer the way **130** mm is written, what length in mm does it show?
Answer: **40.8** mm
